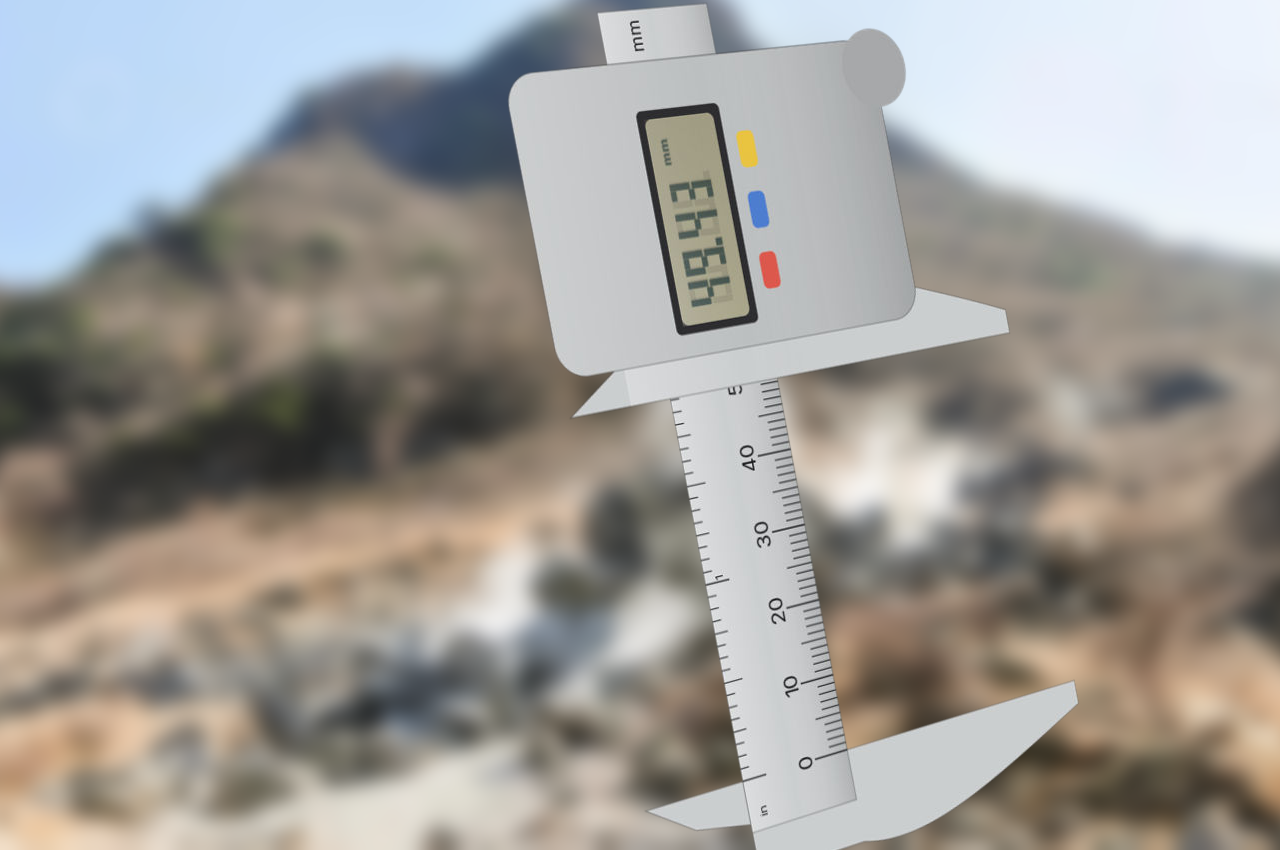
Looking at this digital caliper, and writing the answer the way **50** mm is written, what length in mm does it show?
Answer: **49.43** mm
